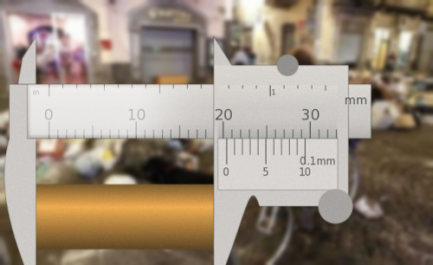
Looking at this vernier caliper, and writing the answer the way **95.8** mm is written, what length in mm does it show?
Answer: **20.4** mm
